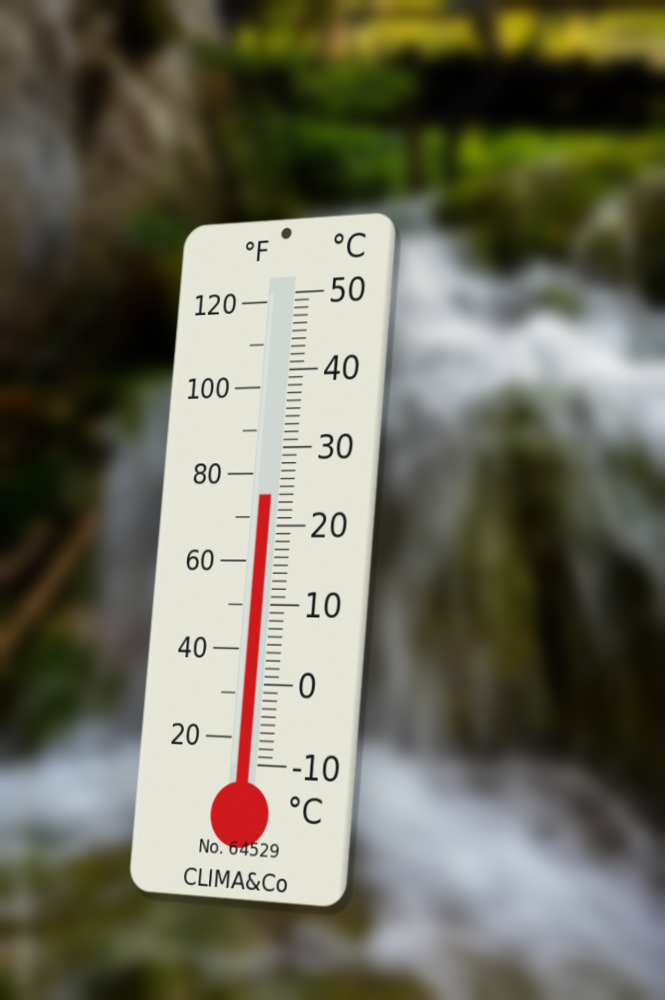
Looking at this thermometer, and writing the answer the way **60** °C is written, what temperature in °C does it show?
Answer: **24** °C
